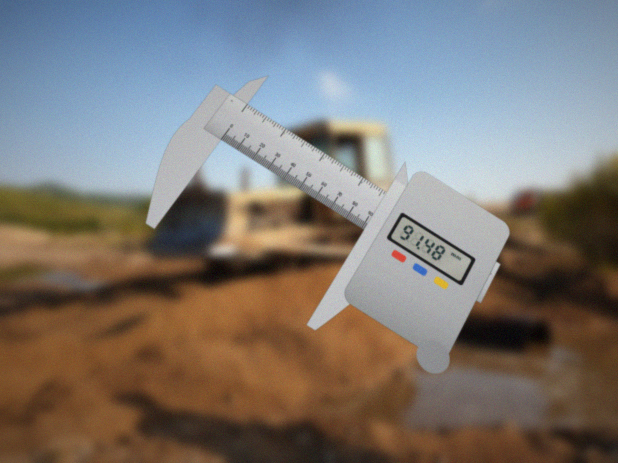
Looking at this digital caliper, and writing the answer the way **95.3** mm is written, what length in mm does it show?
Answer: **91.48** mm
